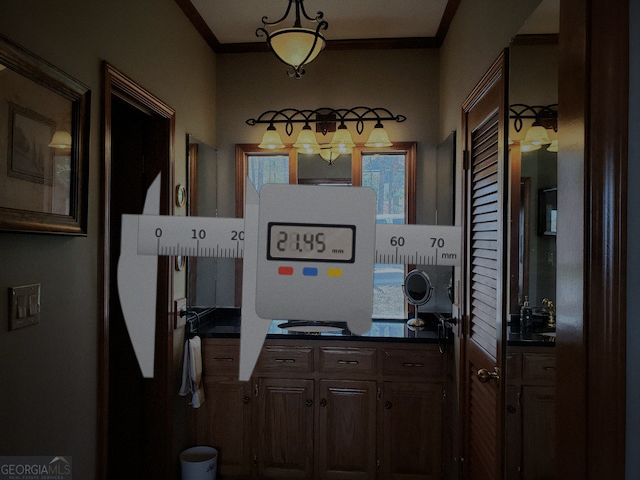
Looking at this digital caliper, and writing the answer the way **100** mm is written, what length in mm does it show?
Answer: **21.45** mm
